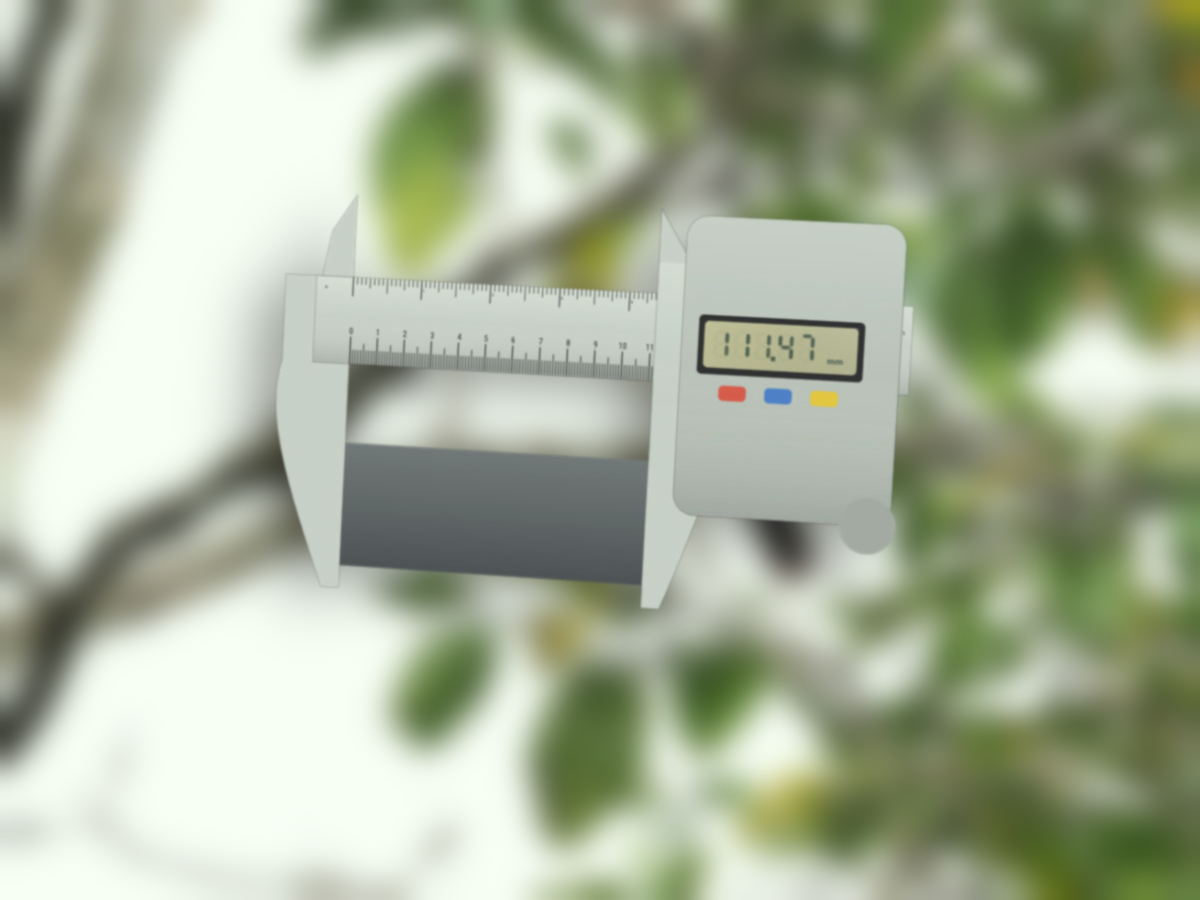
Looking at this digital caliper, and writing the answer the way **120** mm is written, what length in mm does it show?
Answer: **111.47** mm
